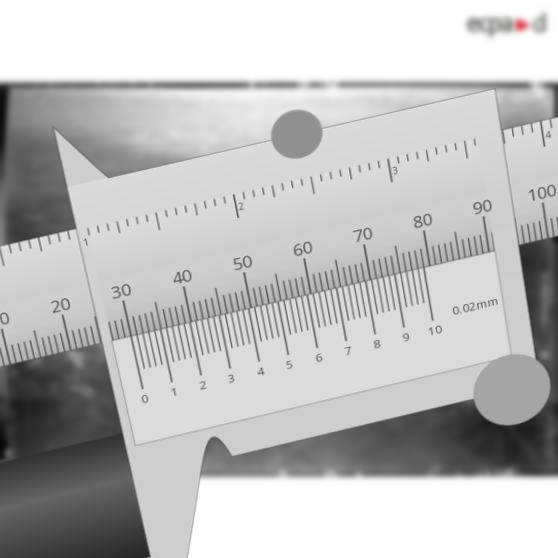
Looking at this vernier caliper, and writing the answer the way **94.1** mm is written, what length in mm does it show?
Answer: **30.0** mm
